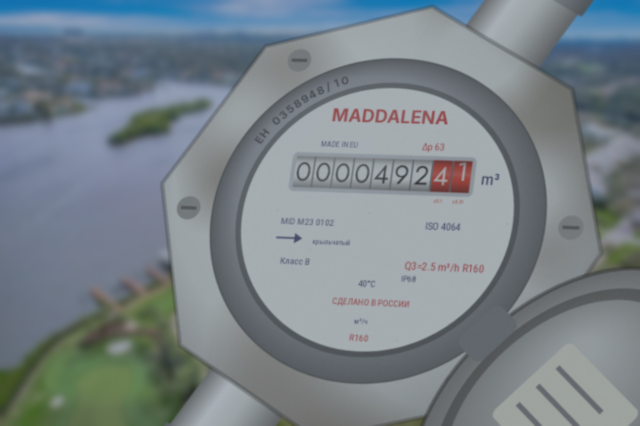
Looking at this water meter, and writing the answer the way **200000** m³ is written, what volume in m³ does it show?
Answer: **492.41** m³
